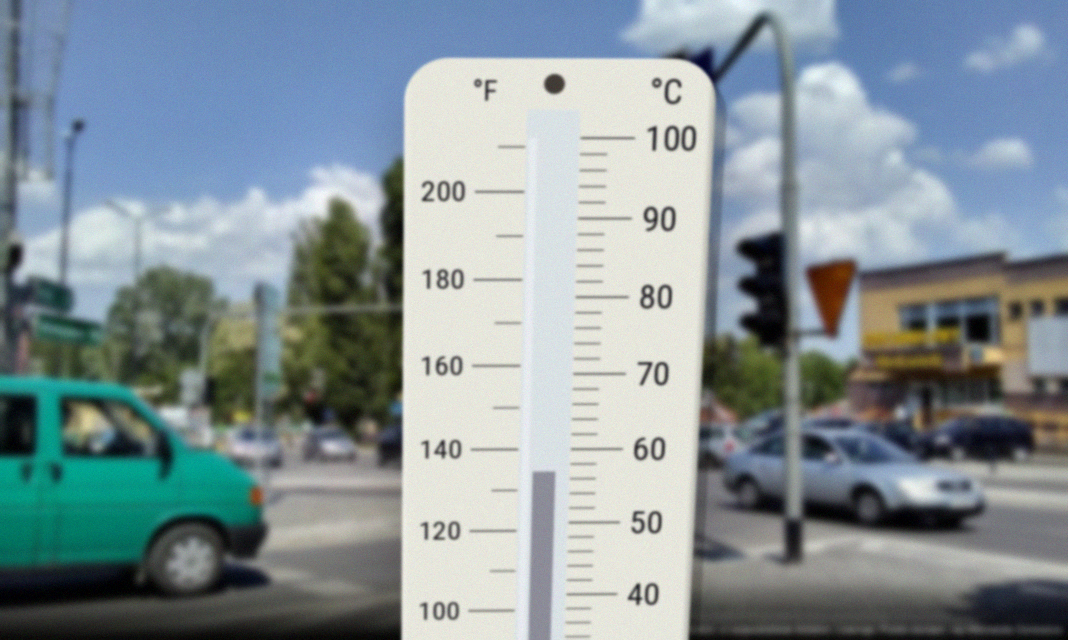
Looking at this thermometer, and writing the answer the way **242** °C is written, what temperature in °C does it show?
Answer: **57** °C
